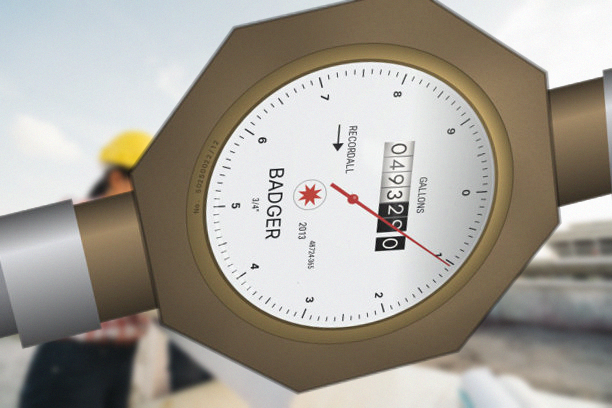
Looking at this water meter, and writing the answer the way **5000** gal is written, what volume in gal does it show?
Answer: **493291.0** gal
